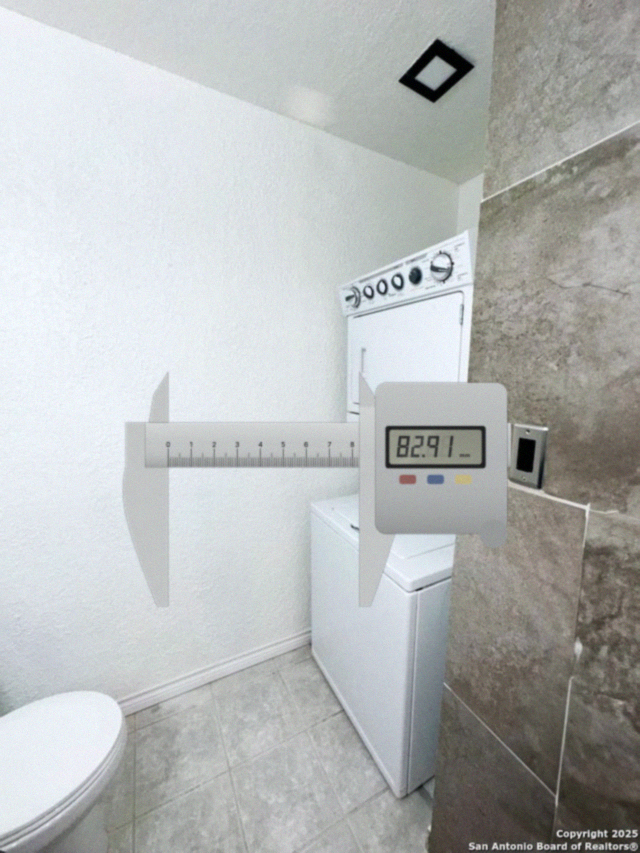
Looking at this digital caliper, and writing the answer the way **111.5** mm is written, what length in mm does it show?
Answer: **82.91** mm
